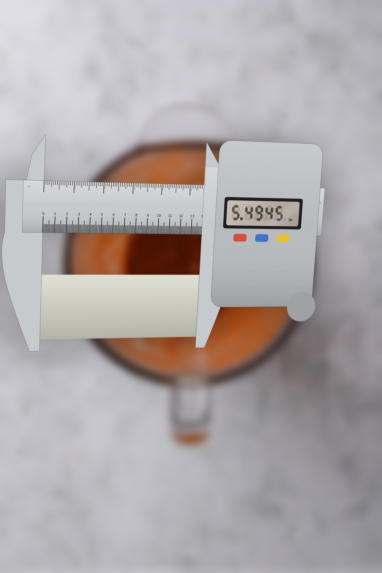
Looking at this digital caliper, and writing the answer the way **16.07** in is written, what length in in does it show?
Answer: **5.4945** in
